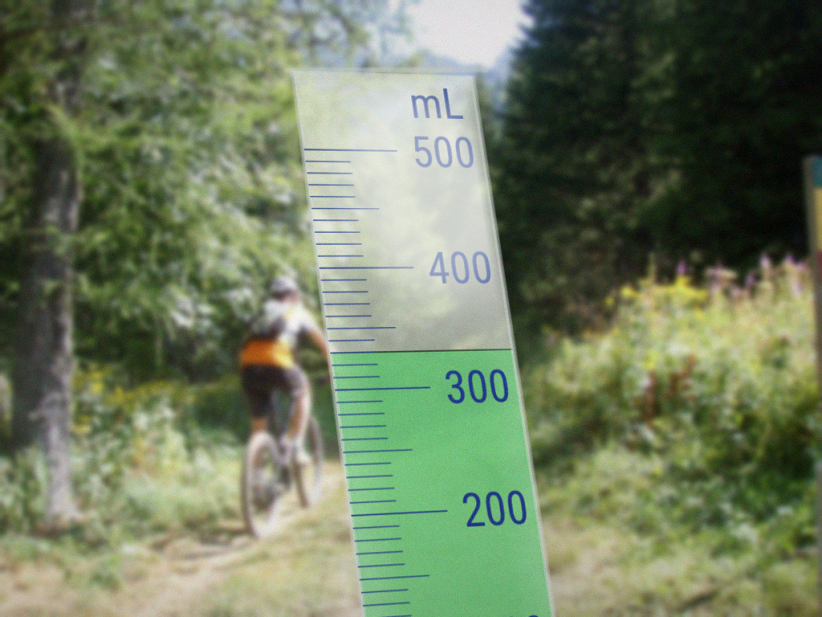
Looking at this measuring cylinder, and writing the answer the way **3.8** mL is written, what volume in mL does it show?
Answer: **330** mL
